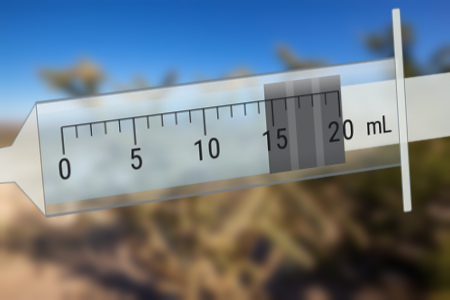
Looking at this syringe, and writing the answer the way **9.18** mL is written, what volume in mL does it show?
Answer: **14.5** mL
